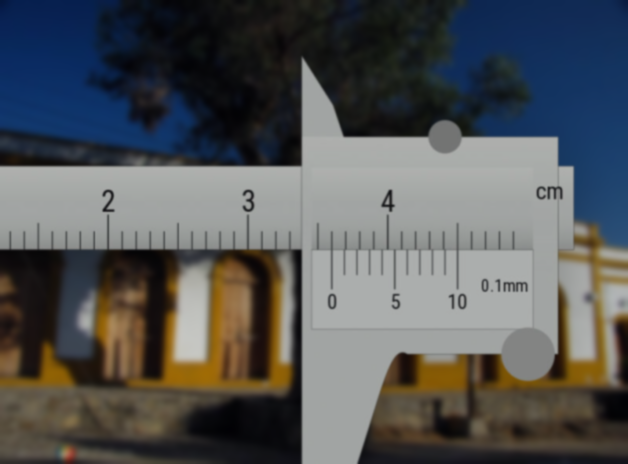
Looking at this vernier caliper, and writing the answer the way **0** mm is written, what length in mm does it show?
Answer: **36.0** mm
